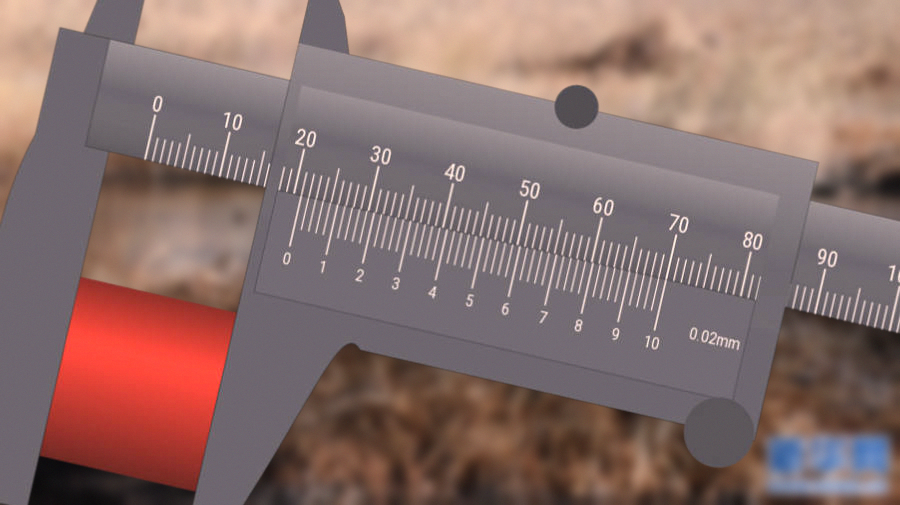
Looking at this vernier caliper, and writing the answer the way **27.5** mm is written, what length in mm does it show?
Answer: **21.0** mm
